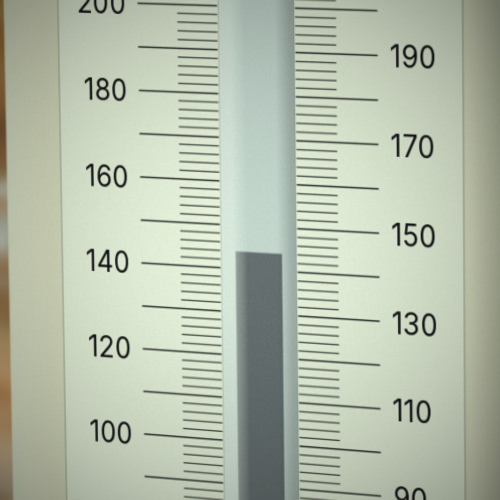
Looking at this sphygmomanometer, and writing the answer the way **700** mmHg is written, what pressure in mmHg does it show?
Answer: **144** mmHg
